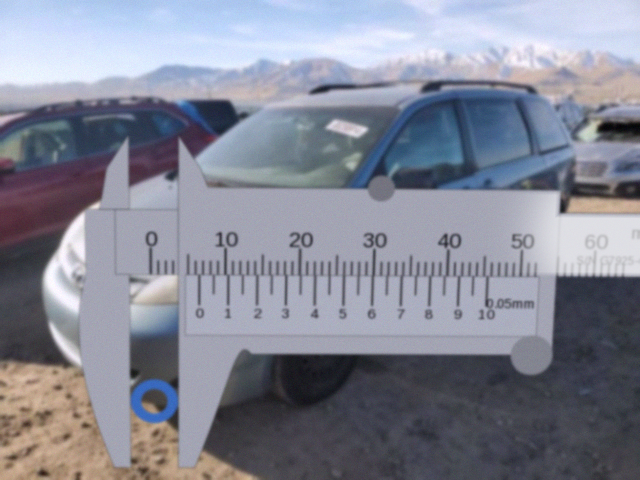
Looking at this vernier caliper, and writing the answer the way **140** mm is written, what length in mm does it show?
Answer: **6.5** mm
